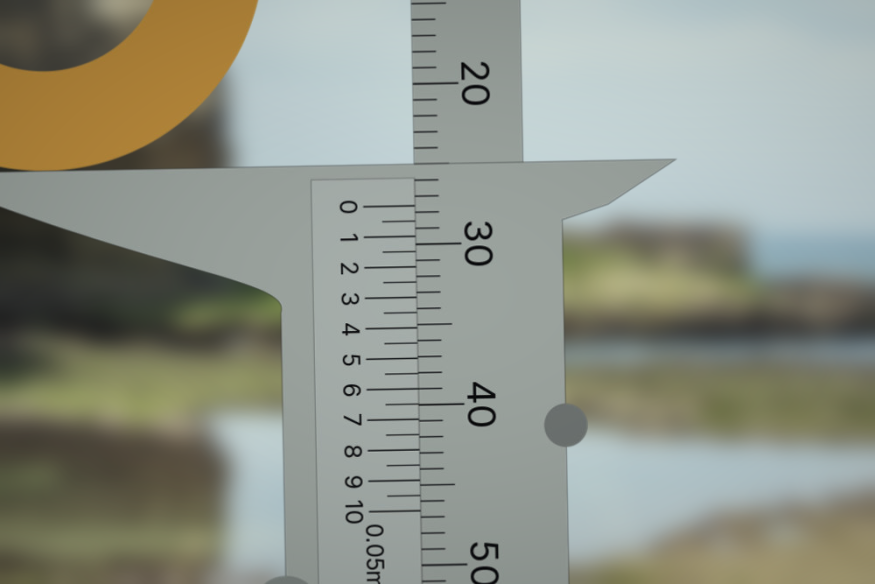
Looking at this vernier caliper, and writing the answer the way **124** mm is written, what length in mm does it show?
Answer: **27.6** mm
